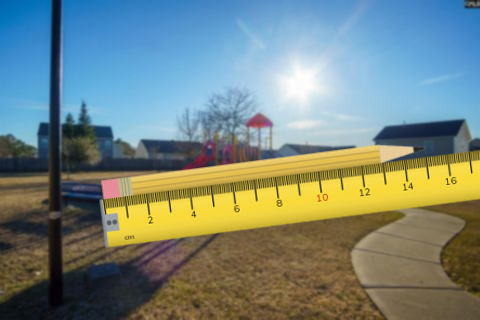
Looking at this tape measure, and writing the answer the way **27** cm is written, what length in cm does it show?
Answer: **15** cm
